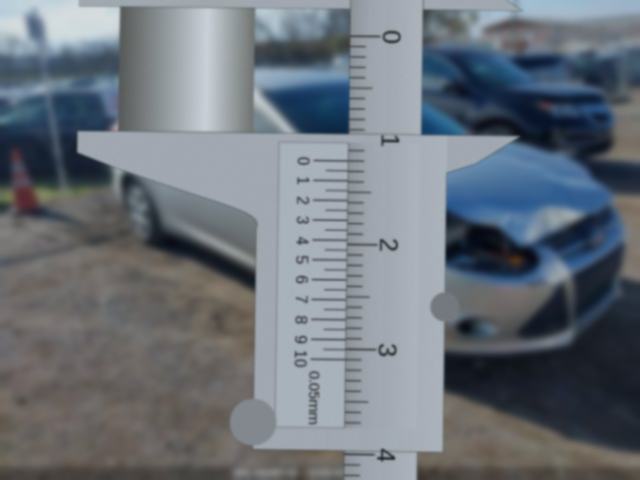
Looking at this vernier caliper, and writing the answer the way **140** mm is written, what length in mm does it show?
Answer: **12.0** mm
